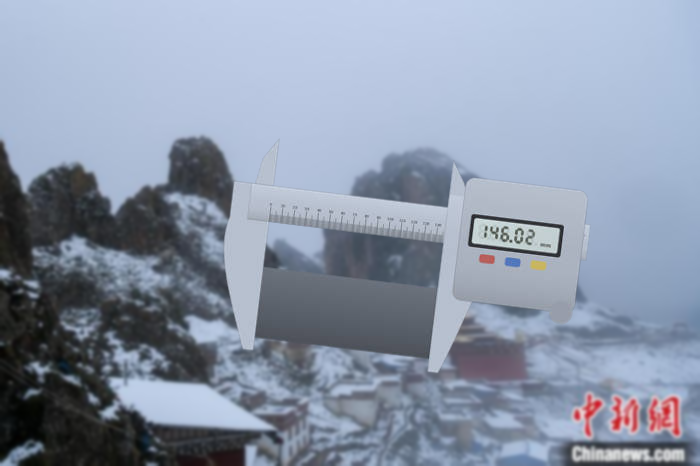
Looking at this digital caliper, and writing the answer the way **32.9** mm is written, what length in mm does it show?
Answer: **146.02** mm
